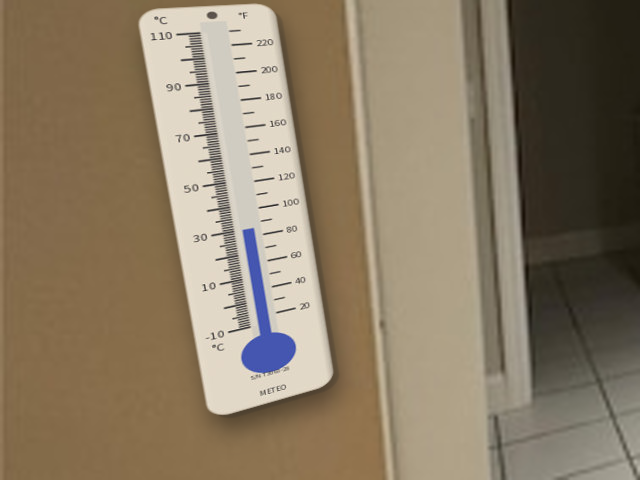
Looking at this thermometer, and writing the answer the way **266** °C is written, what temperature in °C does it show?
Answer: **30** °C
